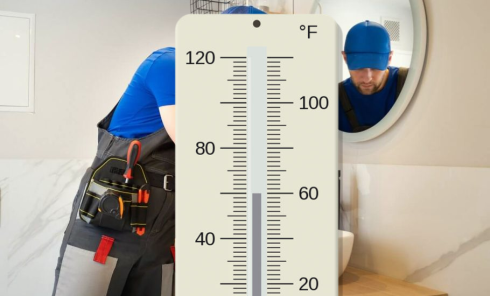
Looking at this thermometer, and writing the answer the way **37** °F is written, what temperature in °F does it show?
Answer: **60** °F
